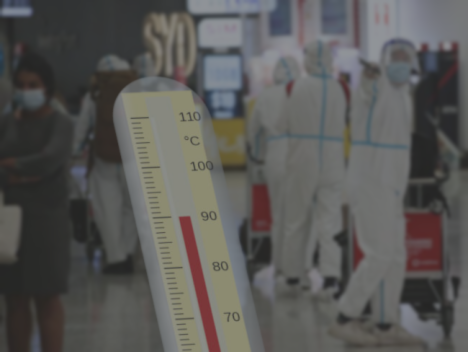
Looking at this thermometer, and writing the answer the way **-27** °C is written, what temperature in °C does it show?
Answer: **90** °C
